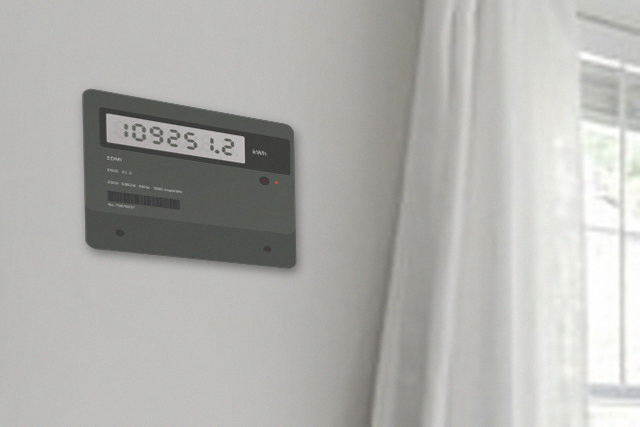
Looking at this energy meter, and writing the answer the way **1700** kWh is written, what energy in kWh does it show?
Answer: **109251.2** kWh
